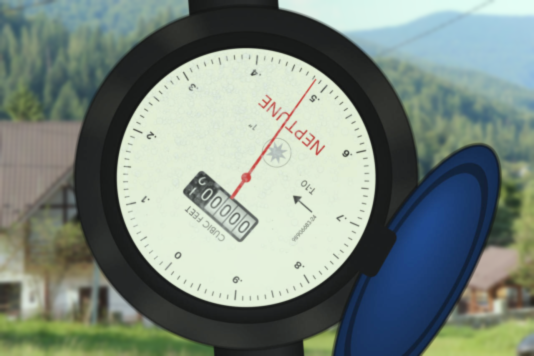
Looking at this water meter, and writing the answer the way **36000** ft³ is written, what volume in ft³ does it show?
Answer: **1.48** ft³
